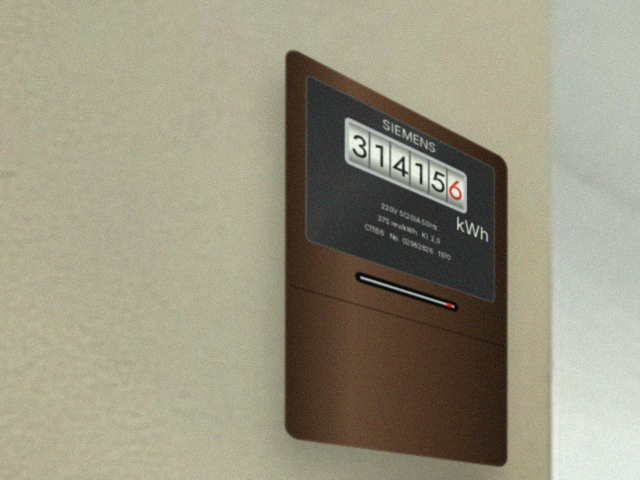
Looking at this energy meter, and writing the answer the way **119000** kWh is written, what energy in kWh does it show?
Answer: **31415.6** kWh
